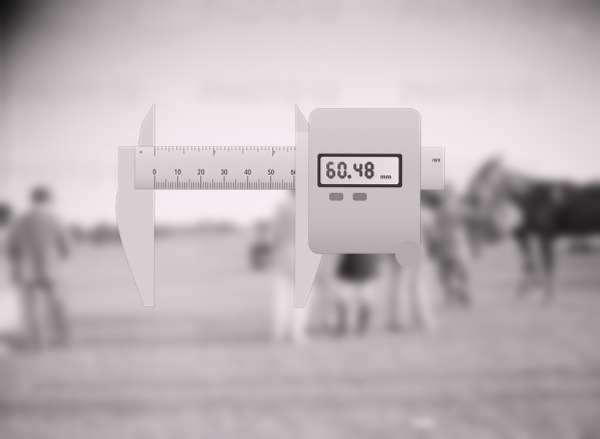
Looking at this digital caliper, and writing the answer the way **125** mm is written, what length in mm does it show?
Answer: **60.48** mm
